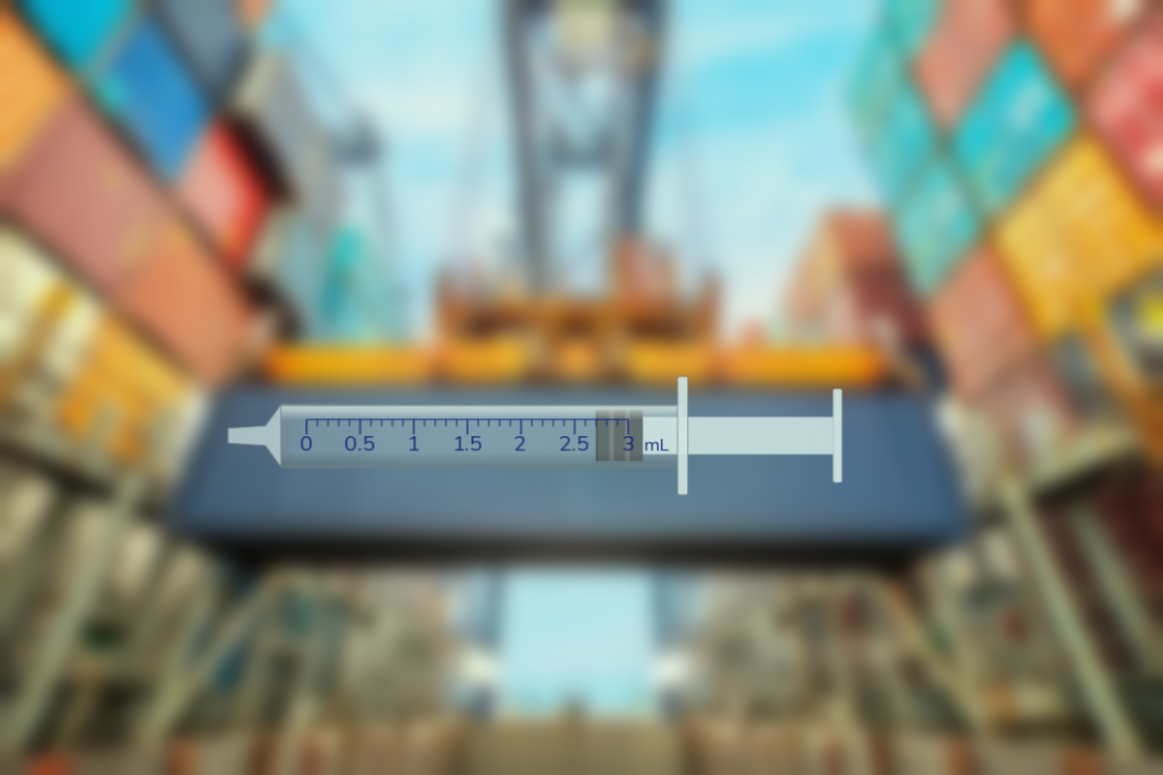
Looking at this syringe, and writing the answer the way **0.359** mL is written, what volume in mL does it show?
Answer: **2.7** mL
